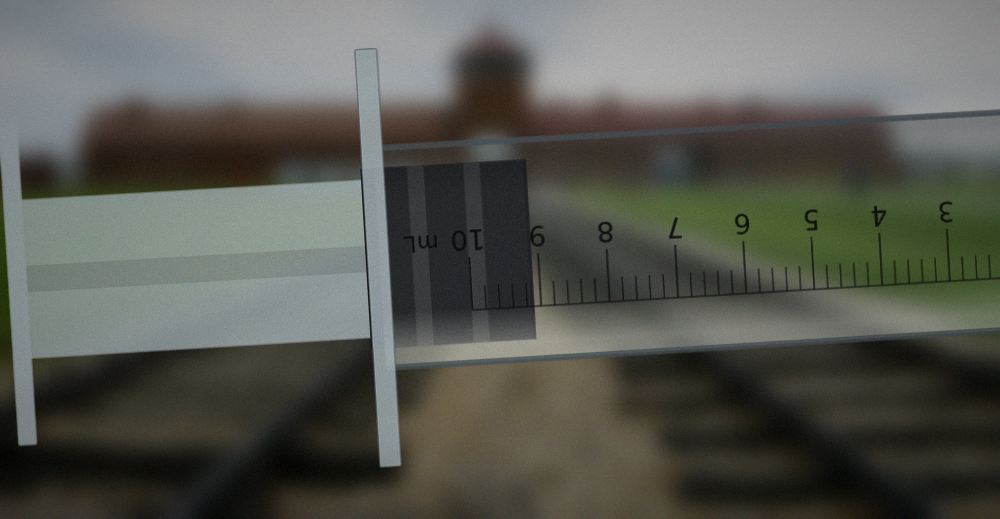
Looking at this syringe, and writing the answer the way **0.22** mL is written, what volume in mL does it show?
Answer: **9.1** mL
